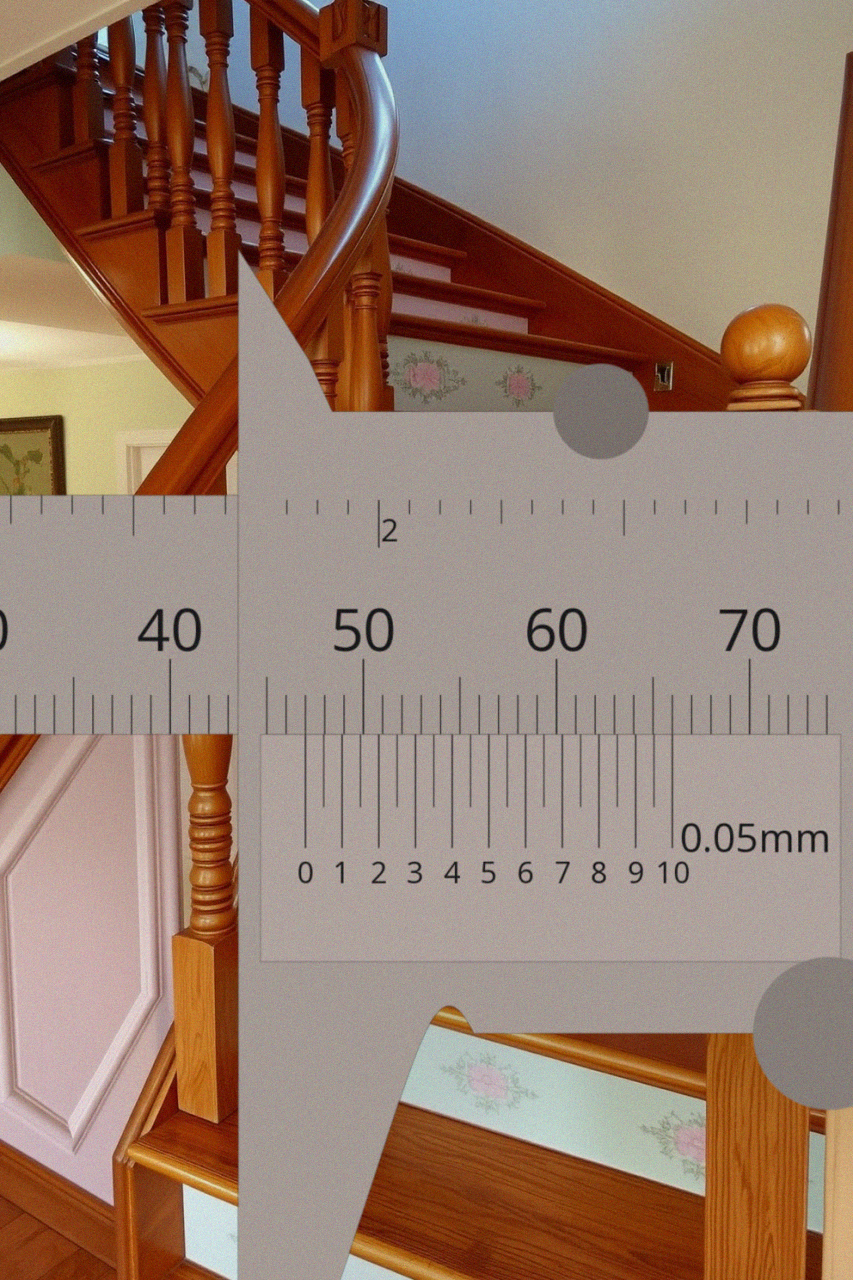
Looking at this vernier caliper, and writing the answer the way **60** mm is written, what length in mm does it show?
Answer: **47.0** mm
